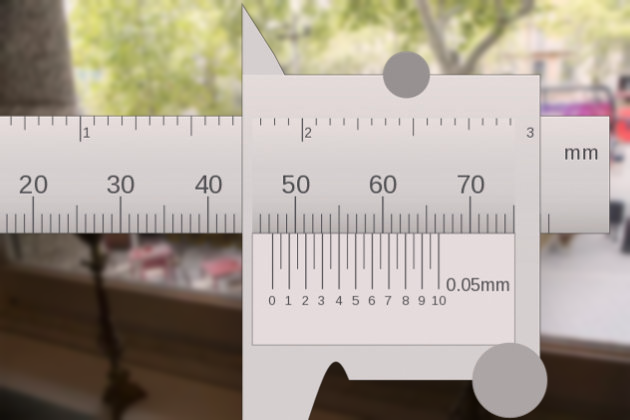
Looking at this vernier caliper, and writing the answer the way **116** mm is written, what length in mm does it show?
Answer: **47.4** mm
